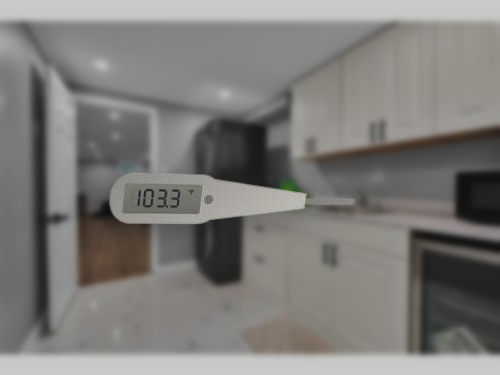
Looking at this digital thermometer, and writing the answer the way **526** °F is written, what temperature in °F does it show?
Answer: **103.3** °F
